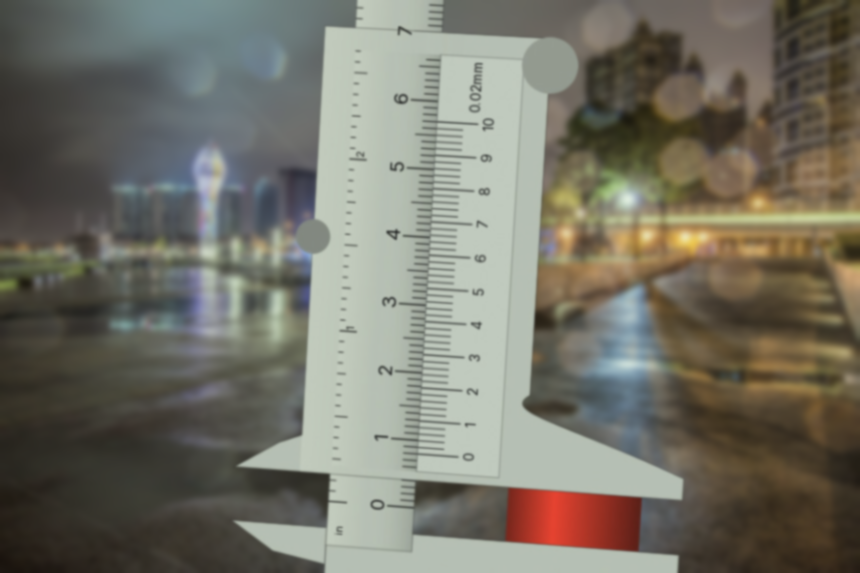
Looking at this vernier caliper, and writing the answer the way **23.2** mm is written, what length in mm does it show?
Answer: **8.0** mm
